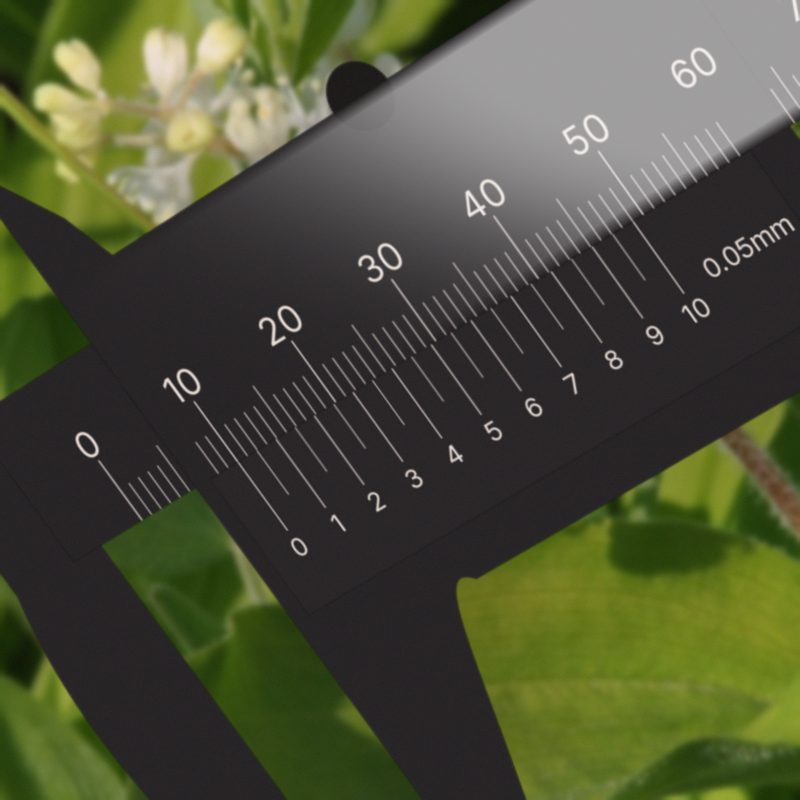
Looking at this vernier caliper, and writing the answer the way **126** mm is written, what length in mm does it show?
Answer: **10.0** mm
